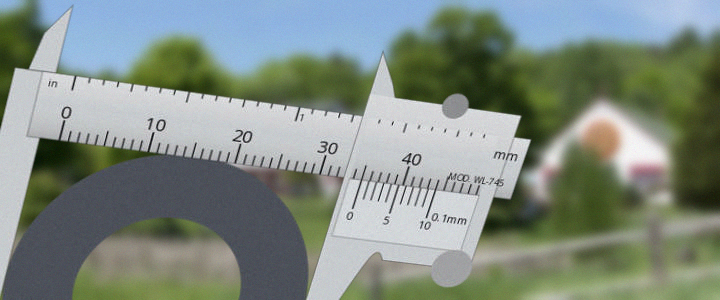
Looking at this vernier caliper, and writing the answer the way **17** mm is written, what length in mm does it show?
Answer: **35.0** mm
